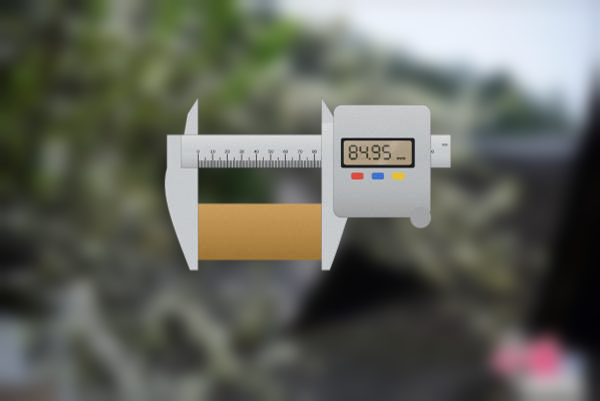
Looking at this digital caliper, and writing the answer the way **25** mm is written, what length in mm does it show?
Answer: **84.95** mm
